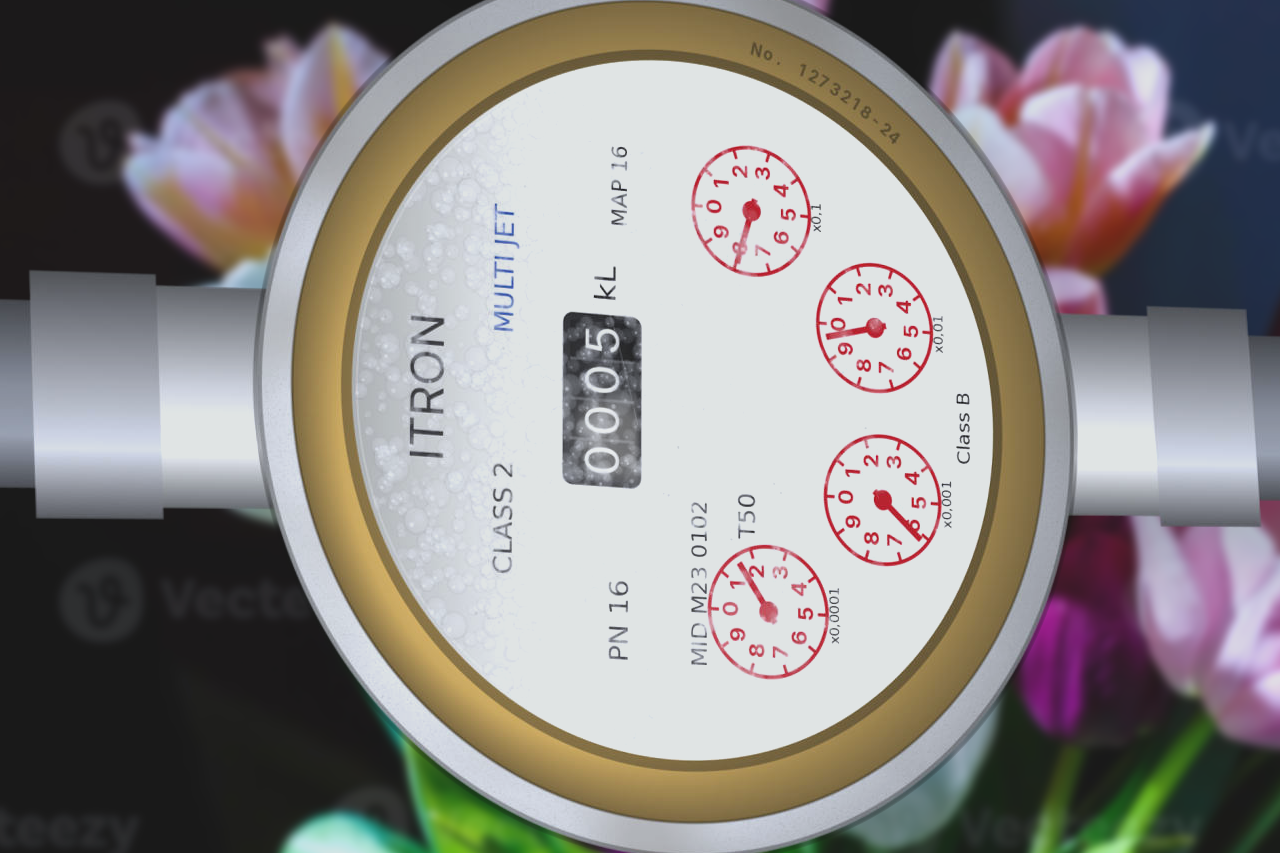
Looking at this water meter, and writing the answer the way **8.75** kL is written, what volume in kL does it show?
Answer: **5.7961** kL
